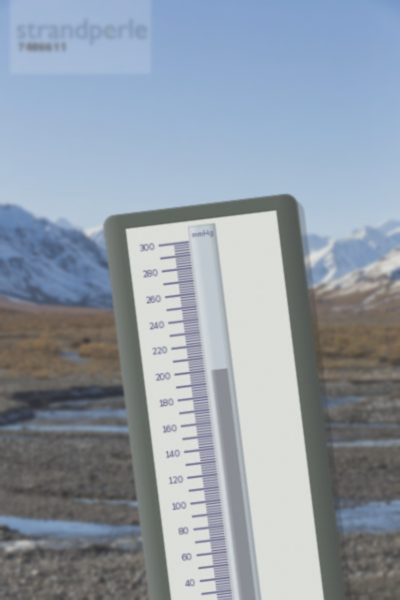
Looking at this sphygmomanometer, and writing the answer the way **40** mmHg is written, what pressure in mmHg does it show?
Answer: **200** mmHg
